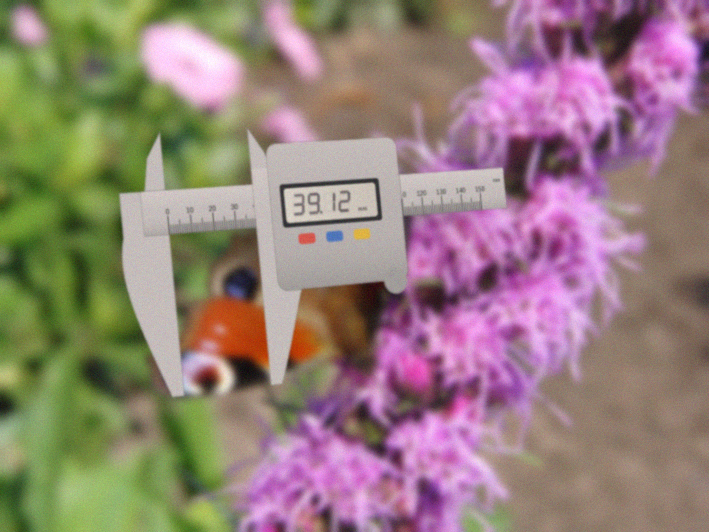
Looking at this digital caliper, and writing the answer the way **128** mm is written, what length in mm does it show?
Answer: **39.12** mm
